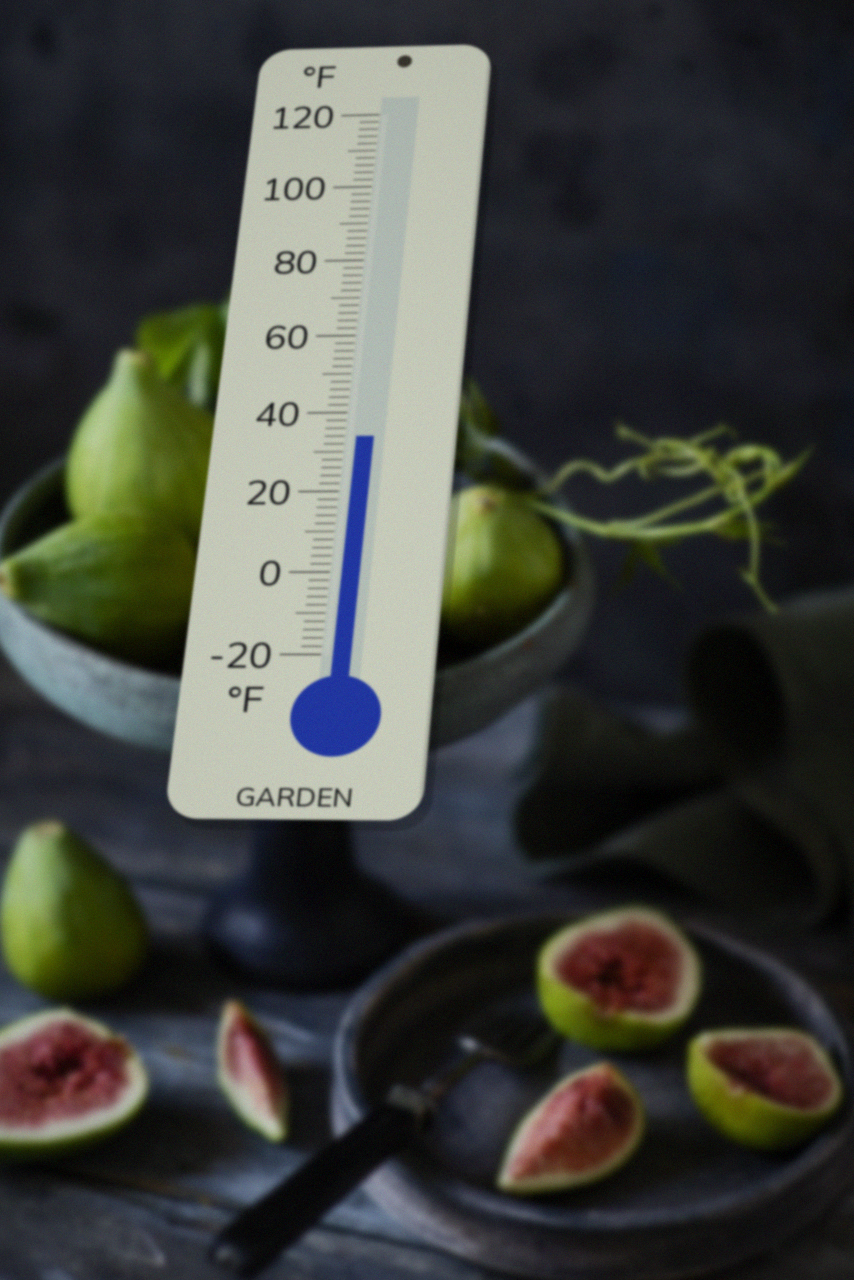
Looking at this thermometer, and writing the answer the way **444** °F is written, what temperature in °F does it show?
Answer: **34** °F
